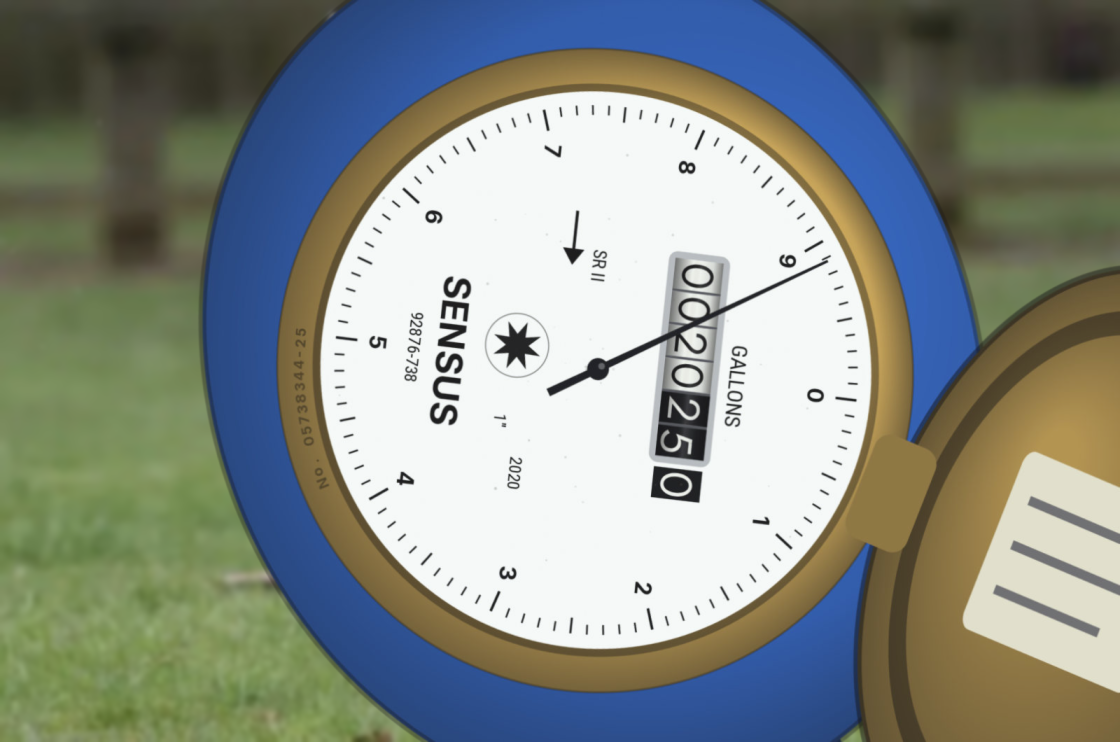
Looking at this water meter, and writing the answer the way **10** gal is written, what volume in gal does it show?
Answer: **20249.1** gal
